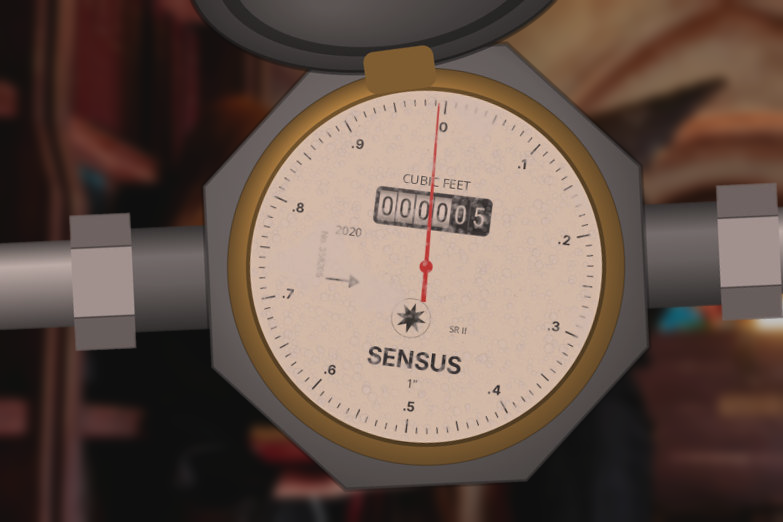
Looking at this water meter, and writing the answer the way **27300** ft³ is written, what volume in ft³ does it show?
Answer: **4.99** ft³
